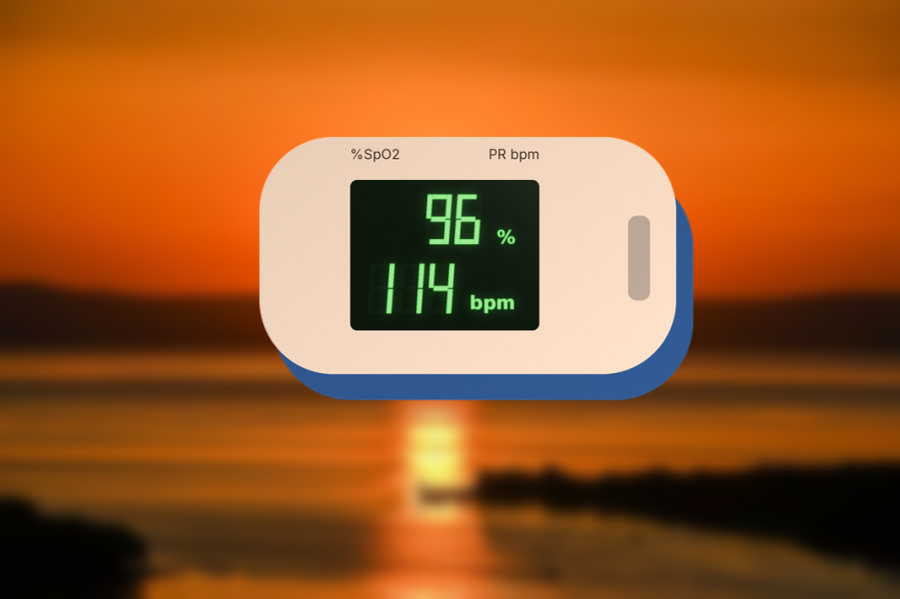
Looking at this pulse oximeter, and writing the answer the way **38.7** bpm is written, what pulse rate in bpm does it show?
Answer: **114** bpm
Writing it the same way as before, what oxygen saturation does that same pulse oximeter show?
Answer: **96** %
